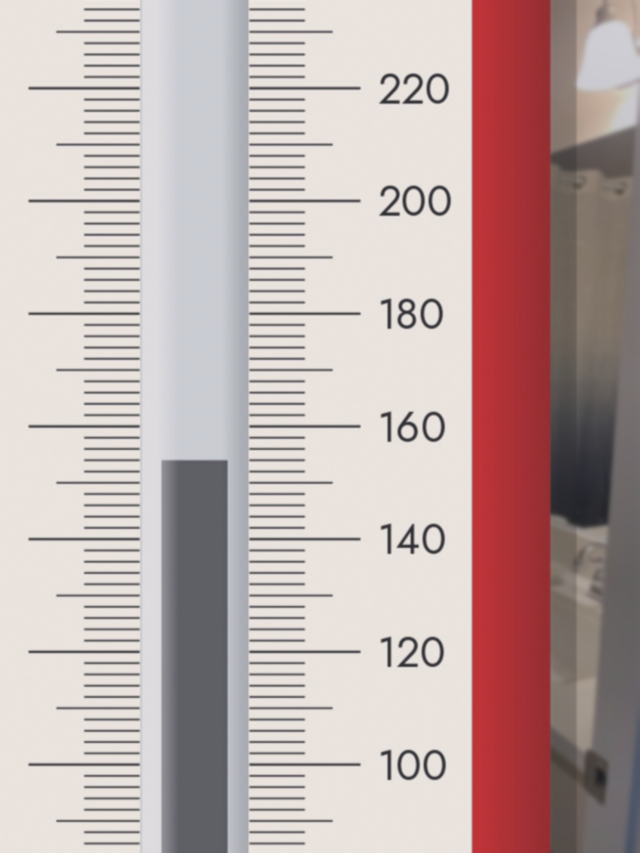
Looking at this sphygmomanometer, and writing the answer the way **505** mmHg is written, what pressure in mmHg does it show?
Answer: **154** mmHg
